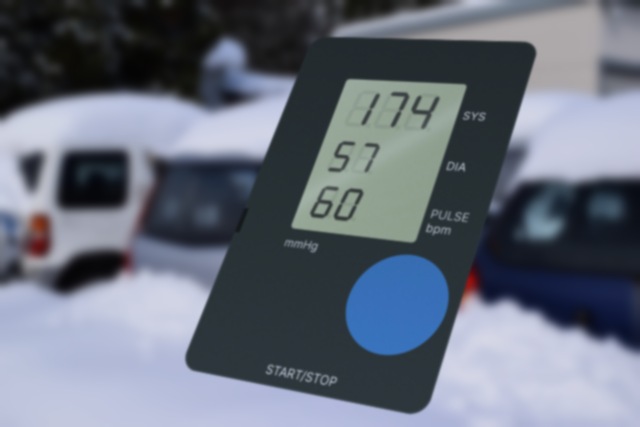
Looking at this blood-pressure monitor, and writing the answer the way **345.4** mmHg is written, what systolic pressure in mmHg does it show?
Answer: **174** mmHg
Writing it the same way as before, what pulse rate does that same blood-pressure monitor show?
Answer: **60** bpm
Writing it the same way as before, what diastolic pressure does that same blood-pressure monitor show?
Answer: **57** mmHg
